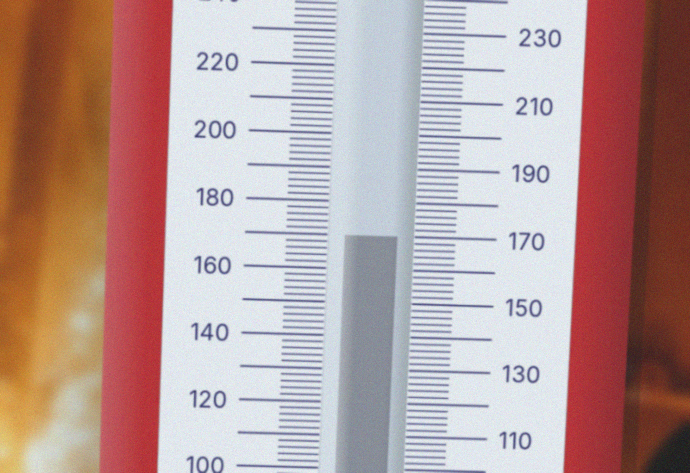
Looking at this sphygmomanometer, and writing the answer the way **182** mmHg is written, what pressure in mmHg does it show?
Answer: **170** mmHg
